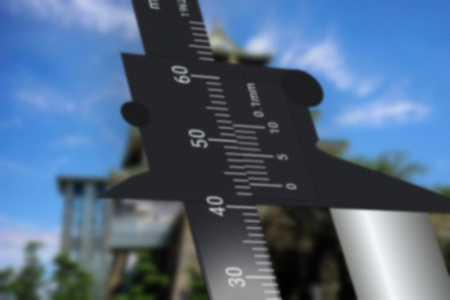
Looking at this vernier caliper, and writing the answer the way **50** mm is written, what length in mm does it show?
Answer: **43.5** mm
